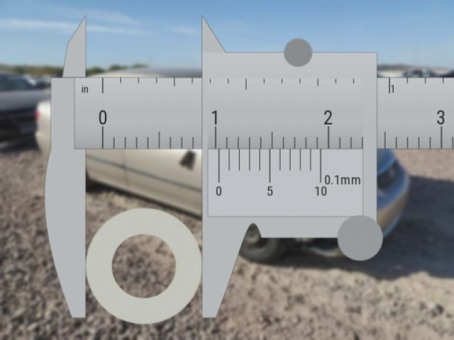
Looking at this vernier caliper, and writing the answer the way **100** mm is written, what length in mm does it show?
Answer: **10.3** mm
